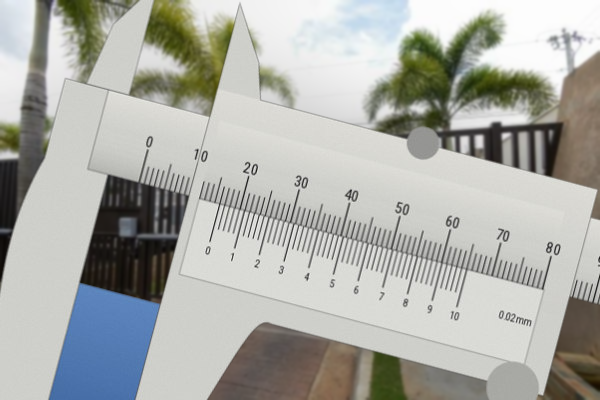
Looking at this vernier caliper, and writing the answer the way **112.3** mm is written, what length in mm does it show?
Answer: **16.0** mm
